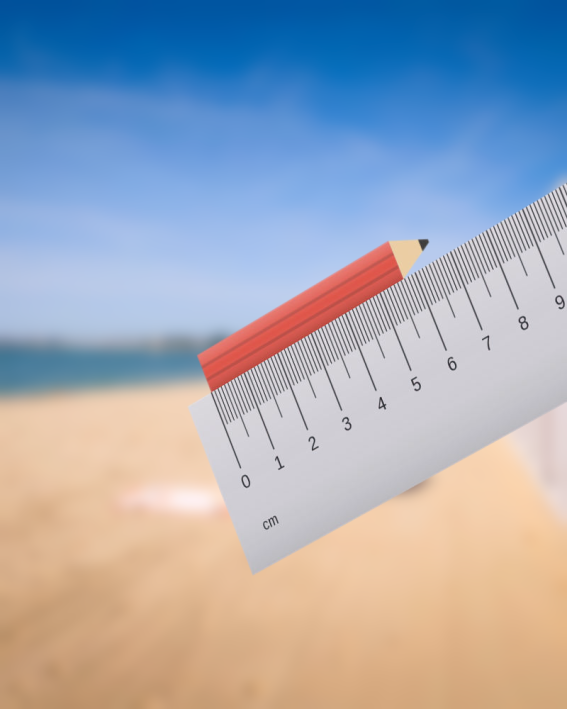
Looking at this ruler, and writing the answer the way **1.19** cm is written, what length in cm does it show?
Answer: **6.6** cm
